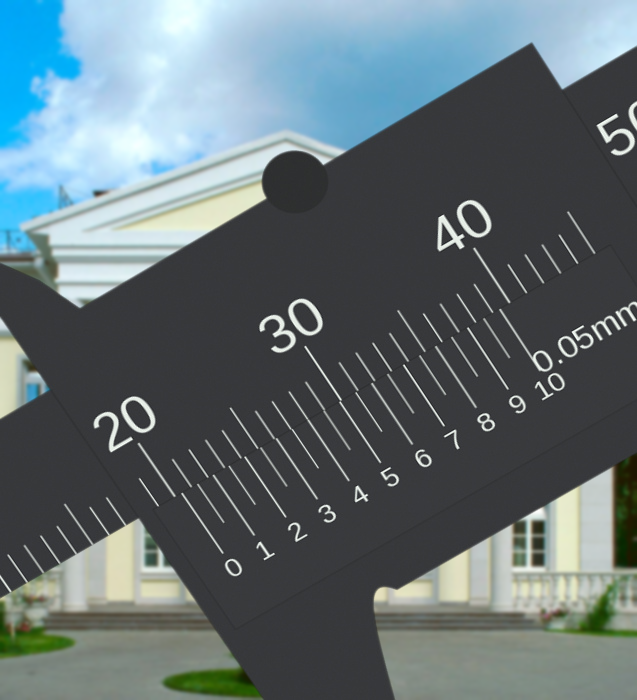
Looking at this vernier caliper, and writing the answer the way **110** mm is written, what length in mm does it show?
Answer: **20.4** mm
